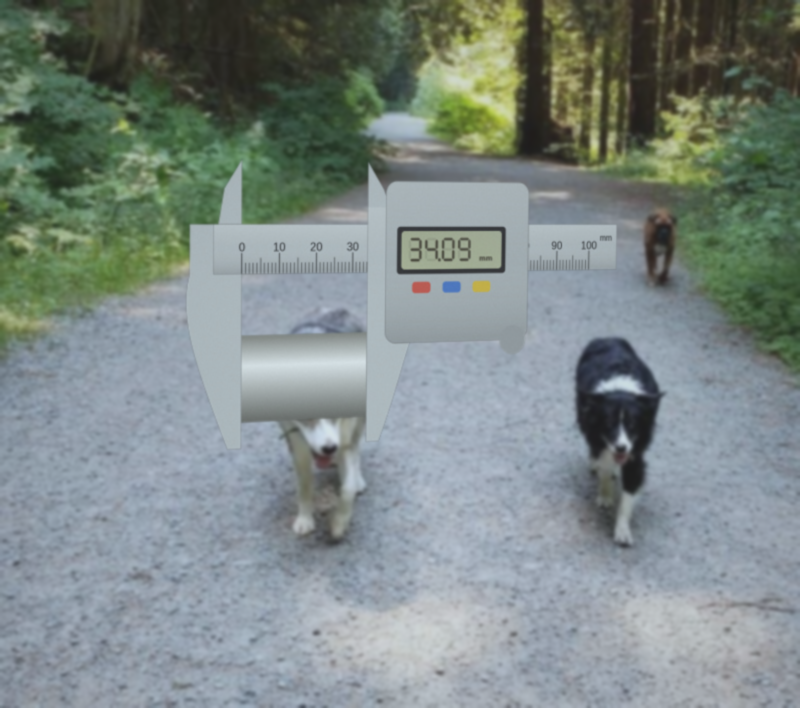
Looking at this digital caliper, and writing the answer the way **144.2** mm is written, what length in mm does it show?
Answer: **34.09** mm
